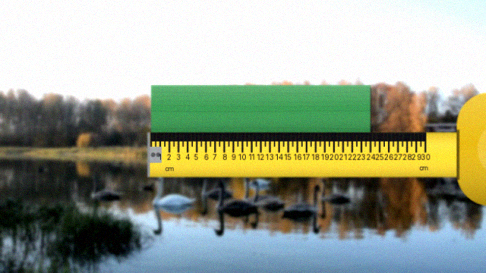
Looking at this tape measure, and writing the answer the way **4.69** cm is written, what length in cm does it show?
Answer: **24** cm
